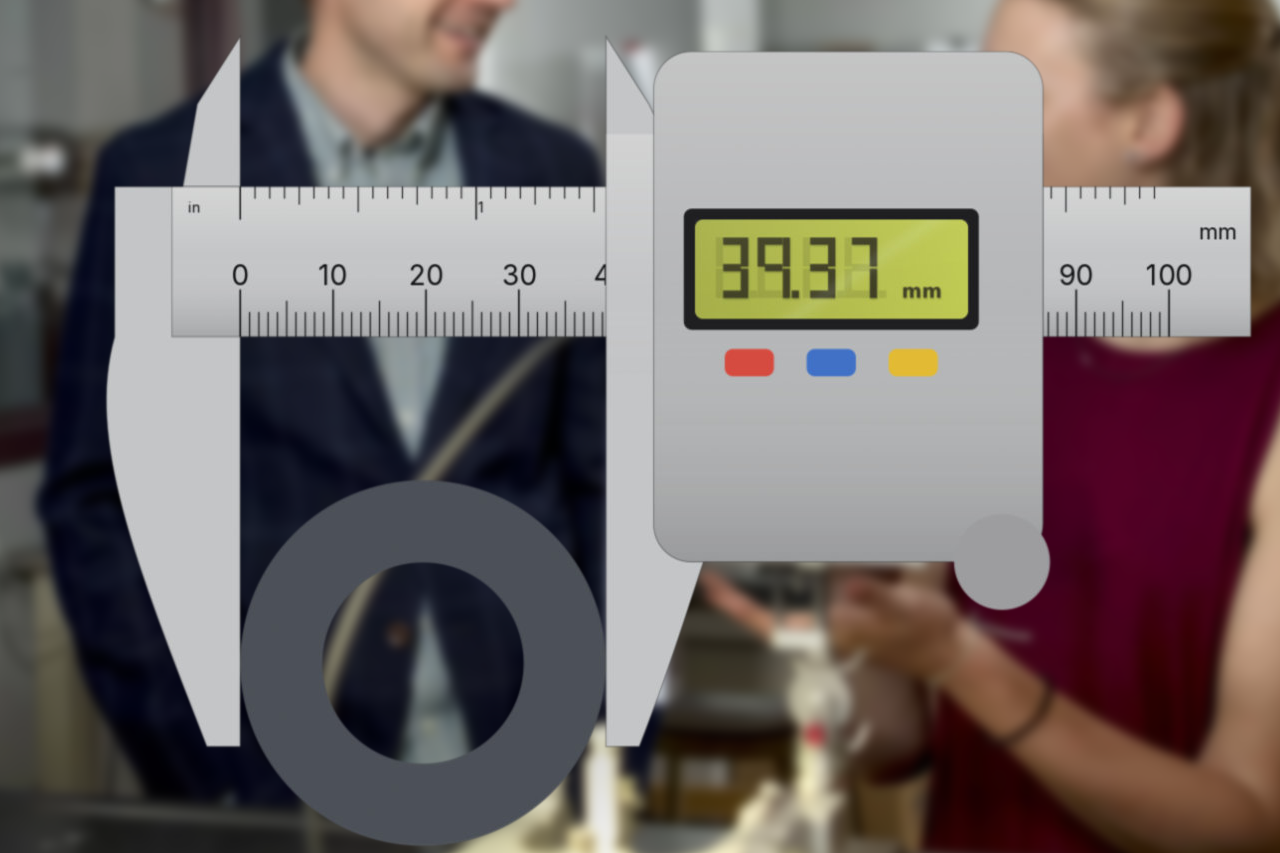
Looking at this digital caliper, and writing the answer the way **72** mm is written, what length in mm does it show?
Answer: **39.37** mm
